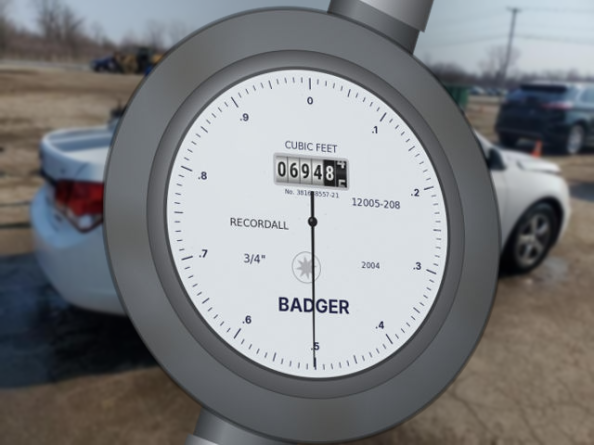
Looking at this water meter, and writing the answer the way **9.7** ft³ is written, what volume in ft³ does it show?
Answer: **69484.50** ft³
